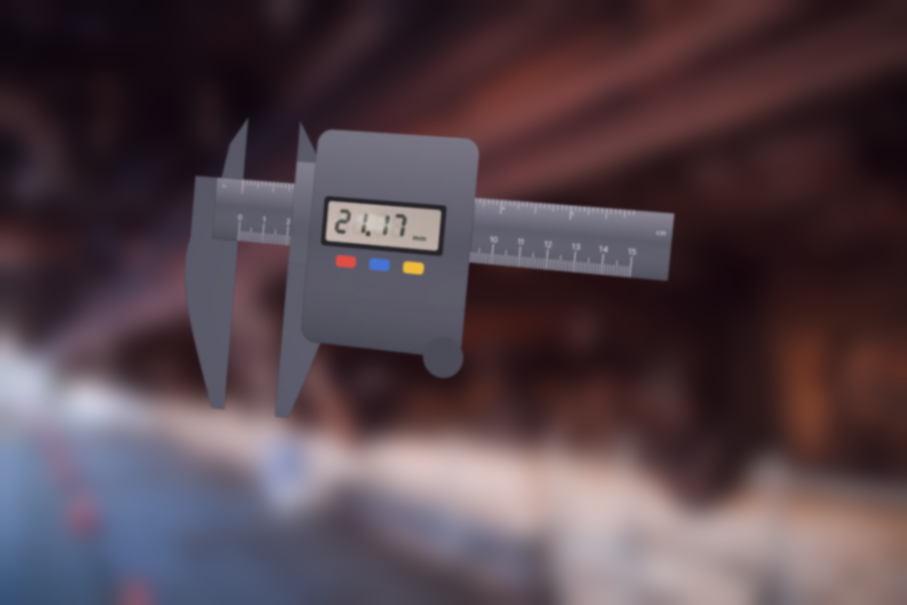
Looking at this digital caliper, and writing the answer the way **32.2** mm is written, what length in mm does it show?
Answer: **21.17** mm
